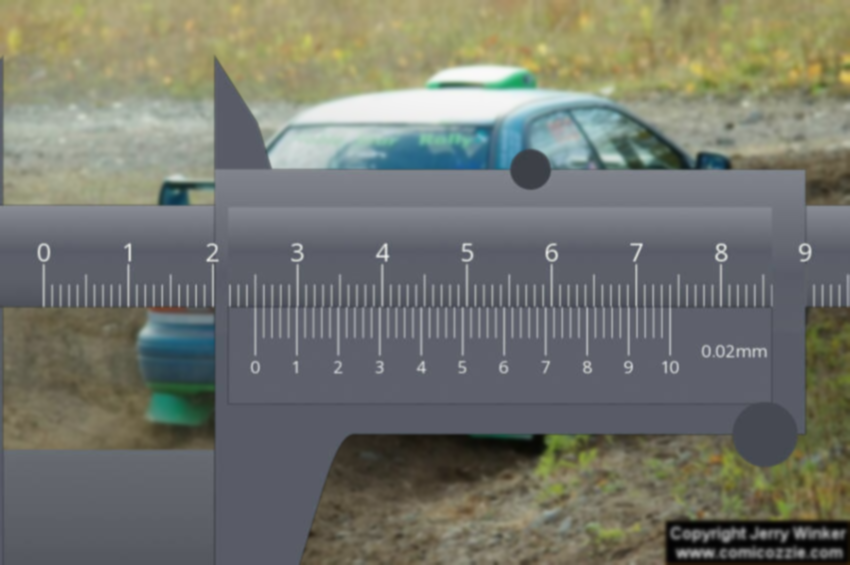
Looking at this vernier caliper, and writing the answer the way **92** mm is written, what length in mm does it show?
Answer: **25.0** mm
